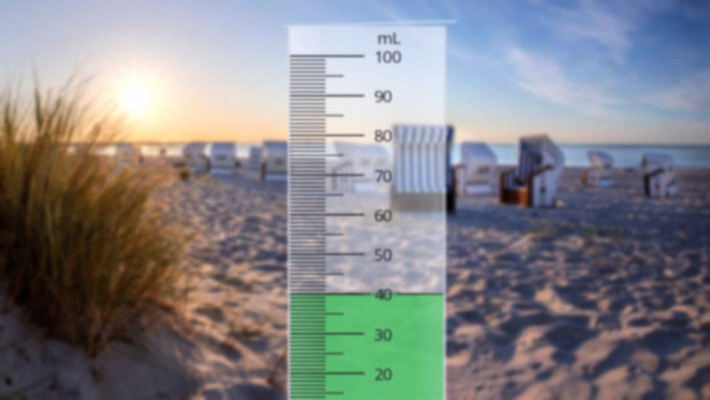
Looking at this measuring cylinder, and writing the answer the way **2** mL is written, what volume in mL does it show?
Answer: **40** mL
